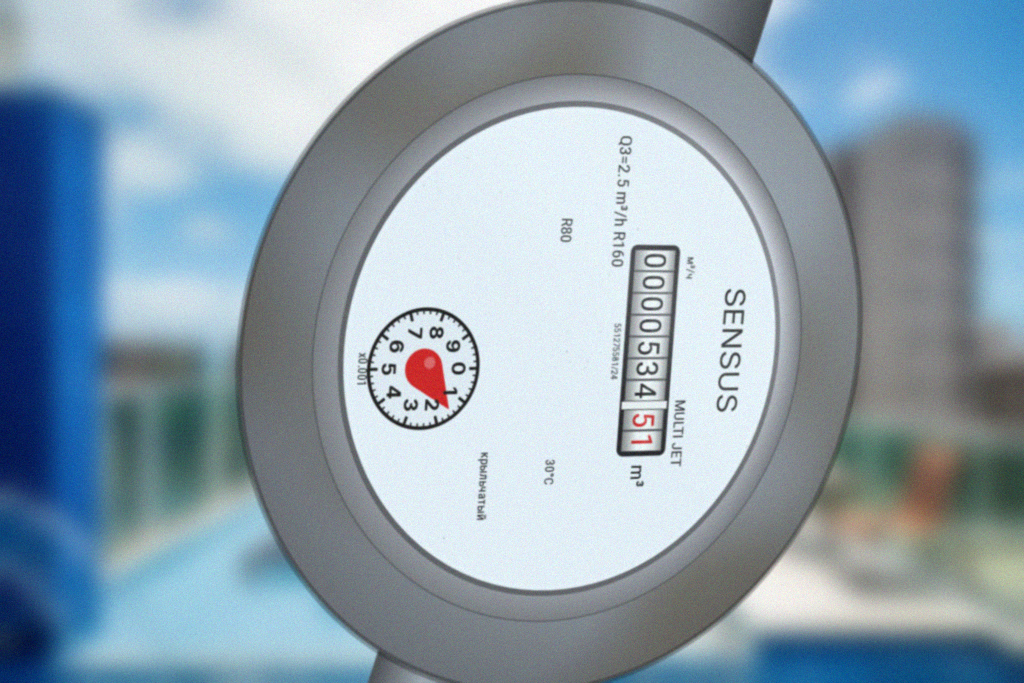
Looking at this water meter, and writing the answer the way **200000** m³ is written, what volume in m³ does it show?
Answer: **534.511** m³
